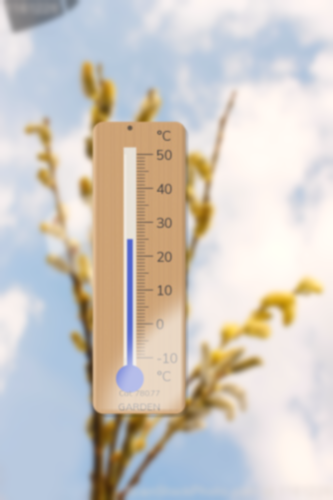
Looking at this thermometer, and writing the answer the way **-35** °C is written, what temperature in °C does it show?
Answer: **25** °C
